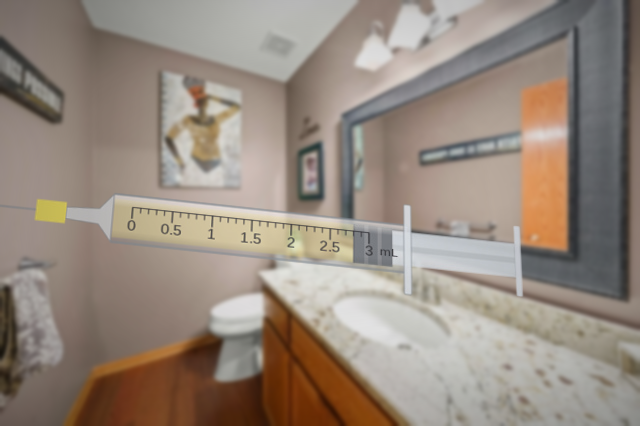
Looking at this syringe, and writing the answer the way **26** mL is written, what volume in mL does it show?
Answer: **2.8** mL
